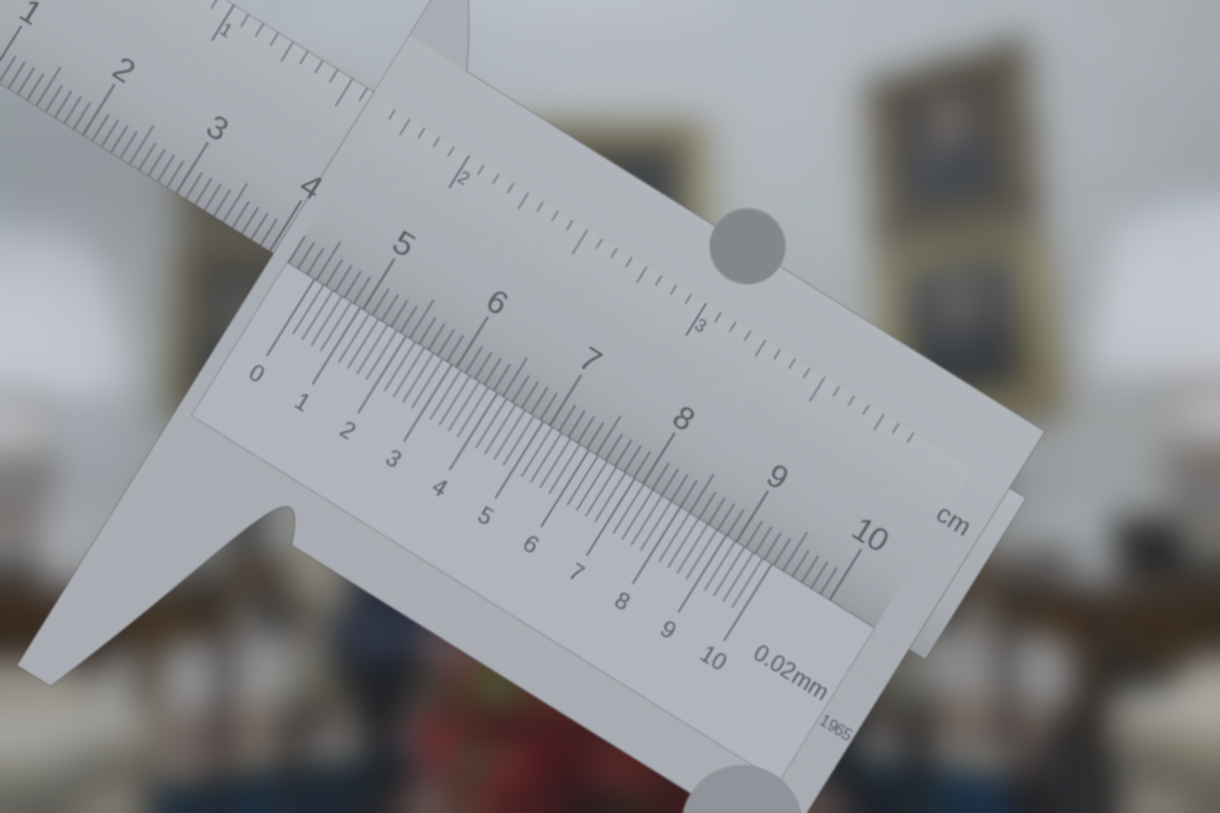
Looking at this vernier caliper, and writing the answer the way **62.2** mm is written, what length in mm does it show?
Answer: **44.8** mm
